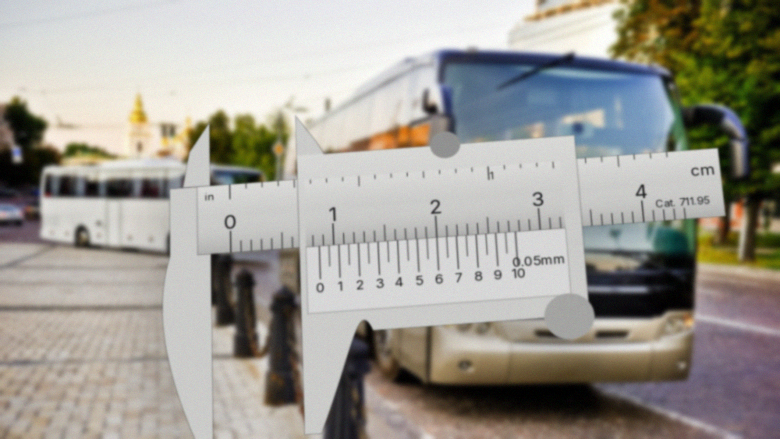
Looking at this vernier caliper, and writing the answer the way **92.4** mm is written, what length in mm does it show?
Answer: **8.6** mm
